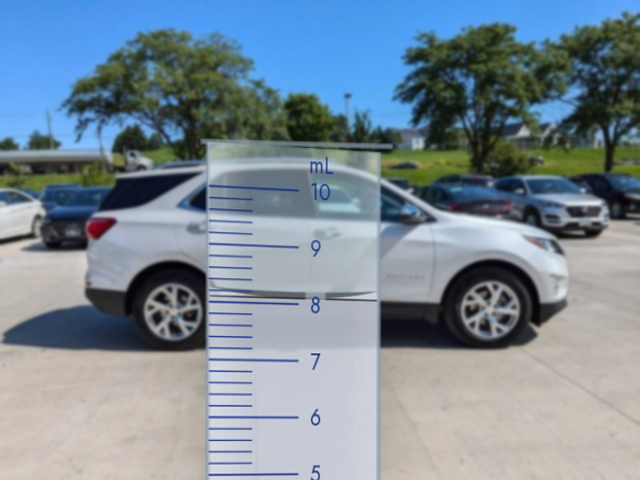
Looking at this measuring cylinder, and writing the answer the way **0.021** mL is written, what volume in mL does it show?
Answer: **8.1** mL
